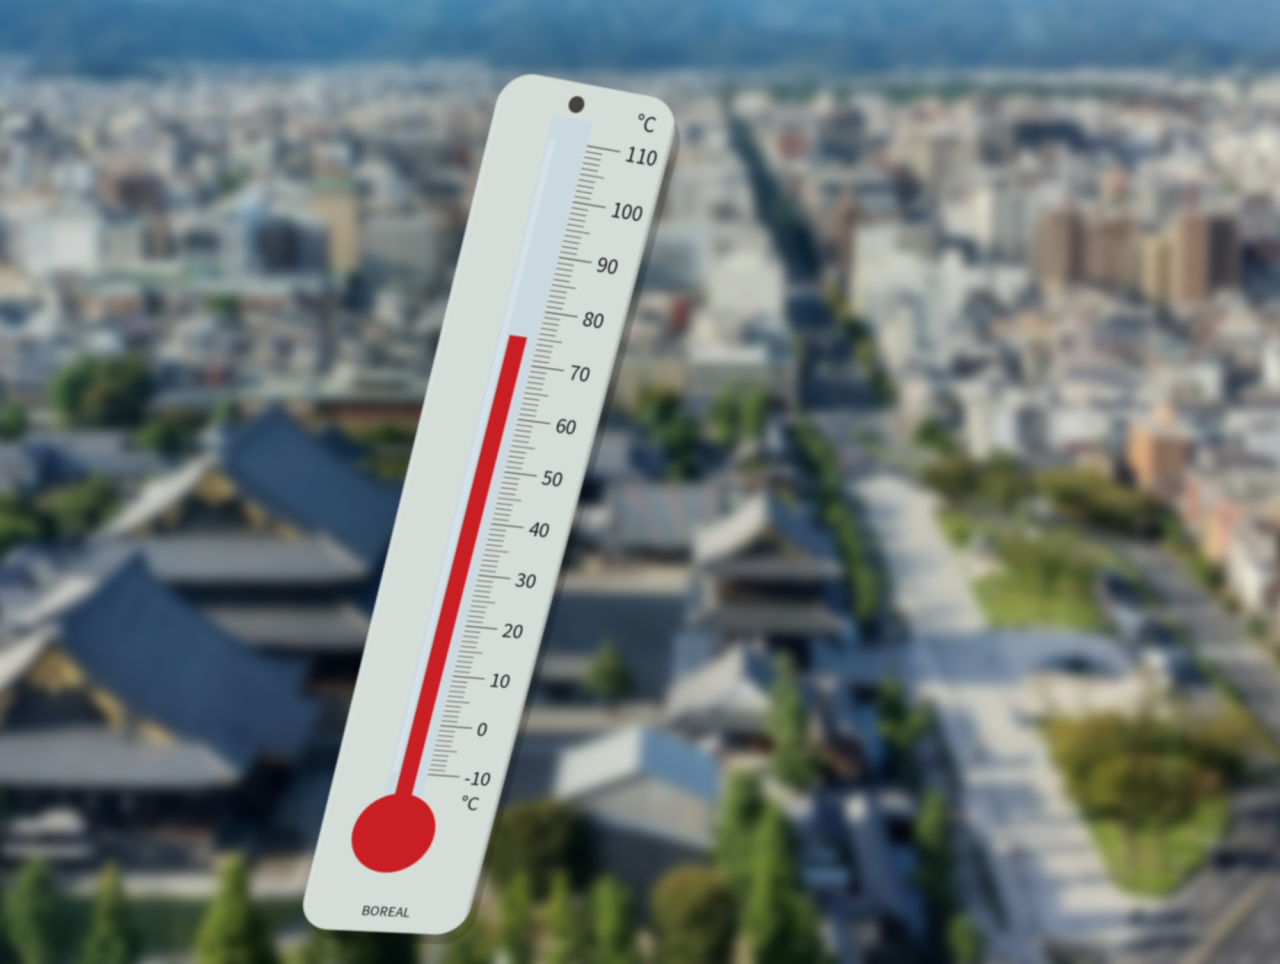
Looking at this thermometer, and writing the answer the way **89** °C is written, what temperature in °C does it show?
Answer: **75** °C
